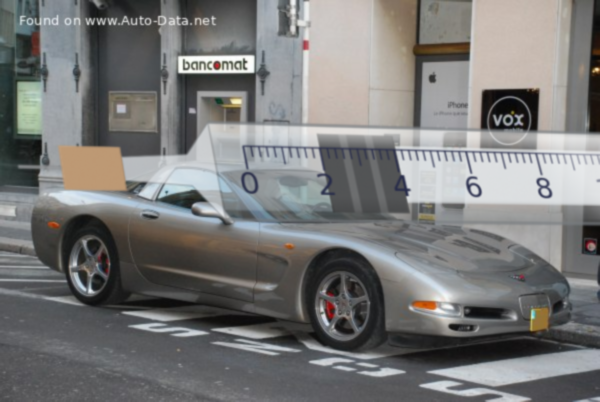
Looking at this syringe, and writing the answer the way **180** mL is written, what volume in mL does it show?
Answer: **2** mL
